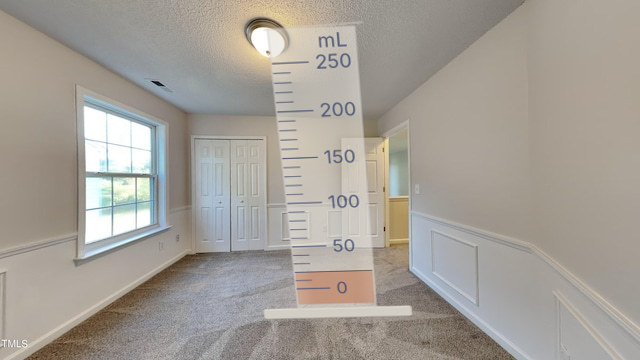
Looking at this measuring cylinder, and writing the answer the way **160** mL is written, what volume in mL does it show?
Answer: **20** mL
